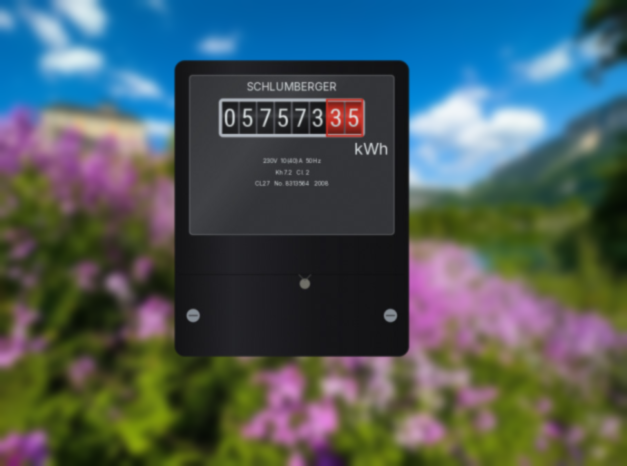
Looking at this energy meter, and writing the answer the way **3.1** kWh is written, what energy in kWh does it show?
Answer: **57573.35** kWh
